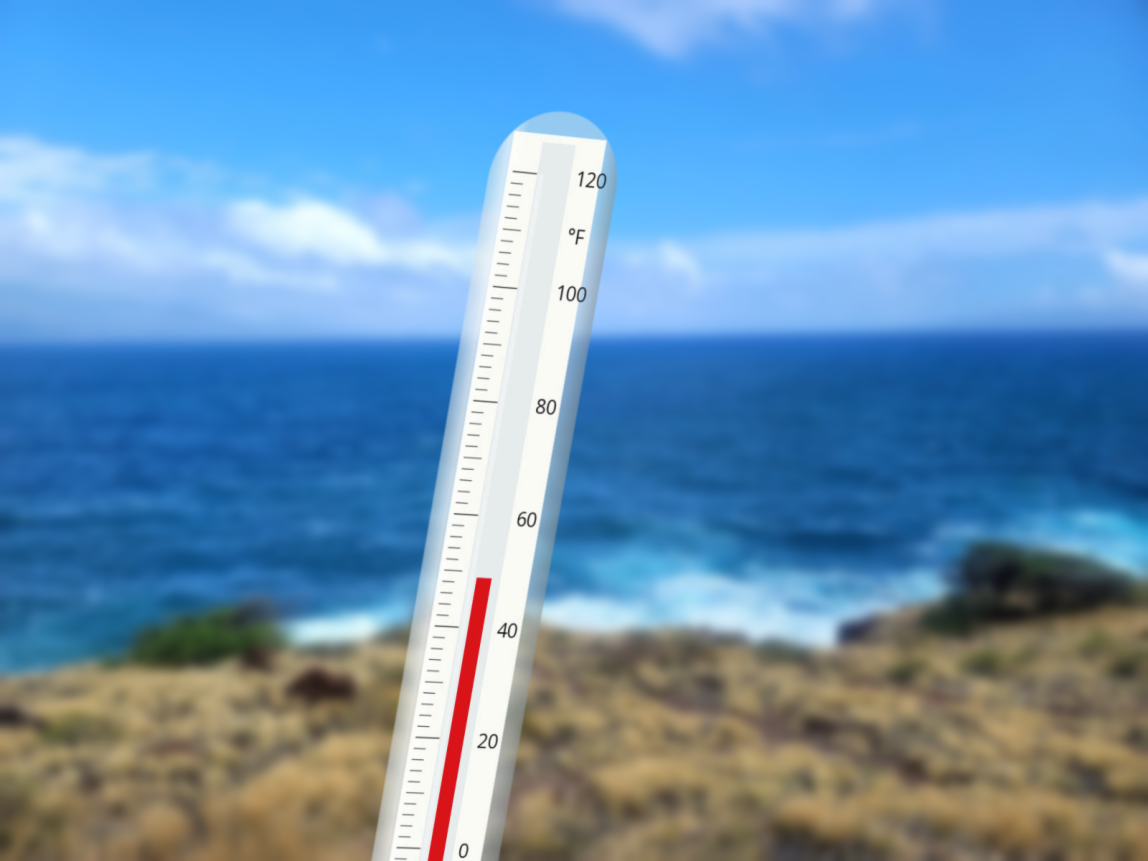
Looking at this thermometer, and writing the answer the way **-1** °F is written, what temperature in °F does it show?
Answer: **49** °F
